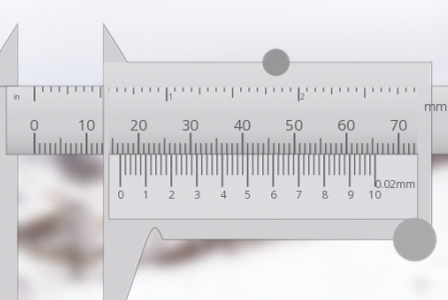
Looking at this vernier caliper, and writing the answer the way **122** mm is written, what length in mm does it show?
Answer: **16.5** mm
